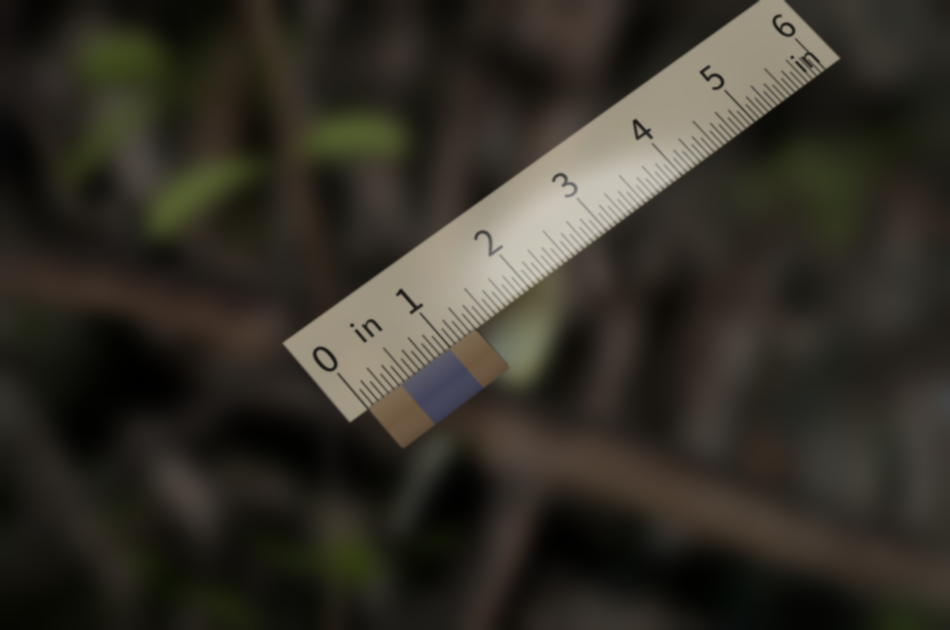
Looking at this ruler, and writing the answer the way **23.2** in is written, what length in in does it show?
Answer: **1.3125** in
